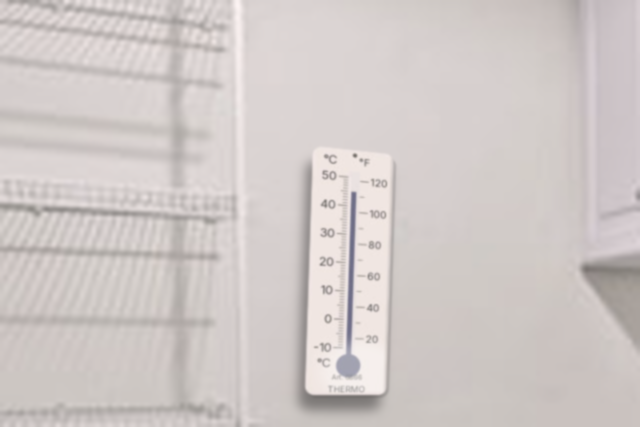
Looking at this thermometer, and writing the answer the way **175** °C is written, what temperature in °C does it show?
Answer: **45** °C
